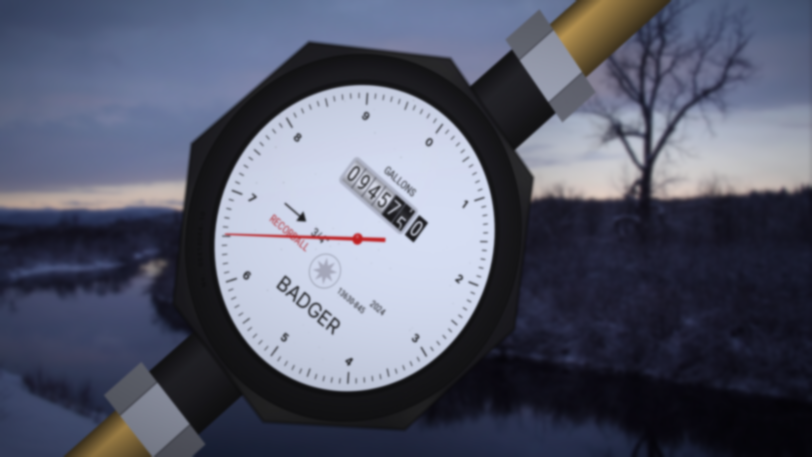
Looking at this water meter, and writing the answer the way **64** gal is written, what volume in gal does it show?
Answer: **945746.5** gal
